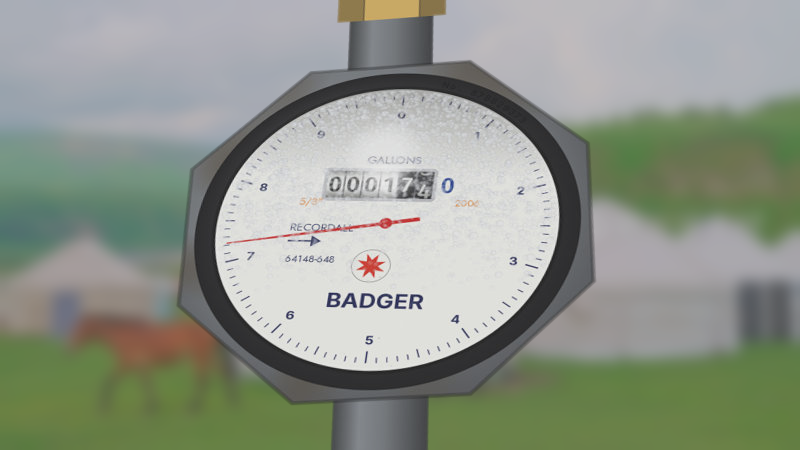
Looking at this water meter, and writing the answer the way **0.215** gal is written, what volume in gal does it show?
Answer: **1737.2** gal
